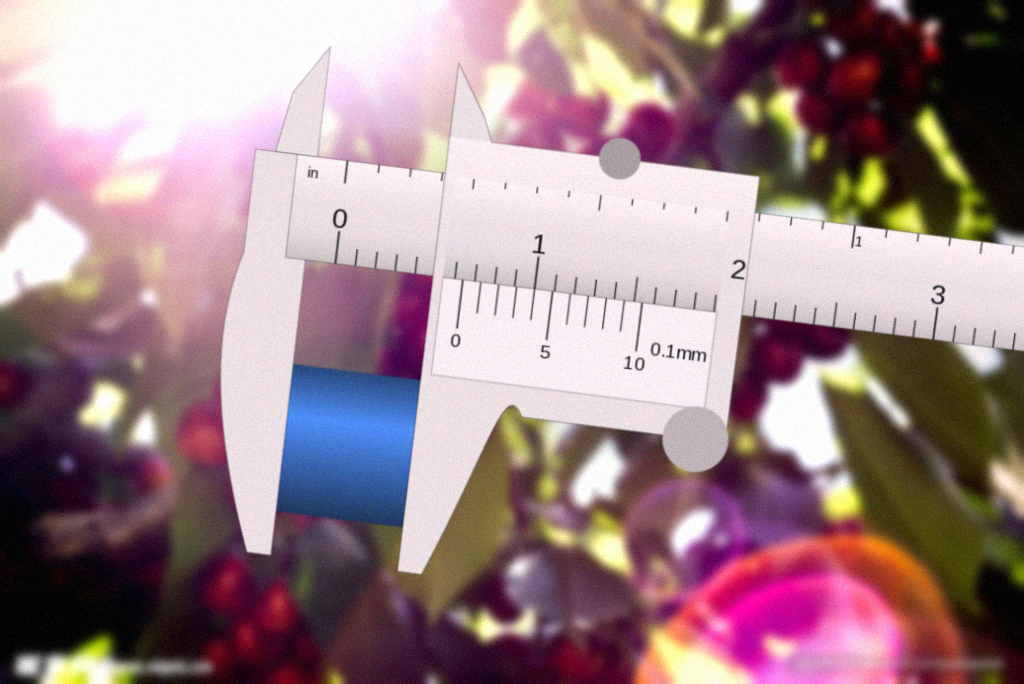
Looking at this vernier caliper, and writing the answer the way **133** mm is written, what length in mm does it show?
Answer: **6.4** mm
